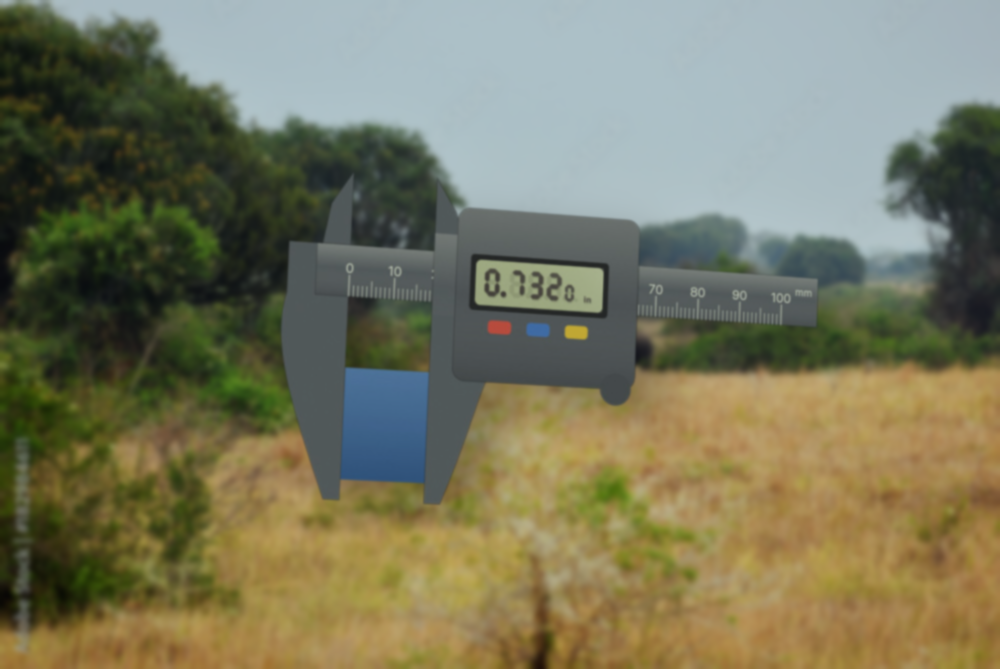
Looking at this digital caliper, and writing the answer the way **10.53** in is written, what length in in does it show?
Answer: **0.7320** in
